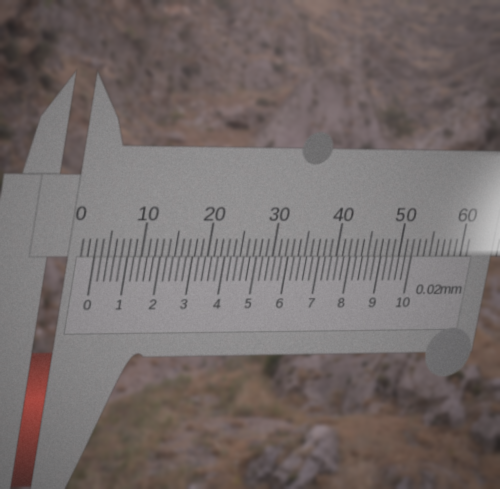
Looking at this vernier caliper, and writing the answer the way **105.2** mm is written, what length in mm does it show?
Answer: **3.0** mm
